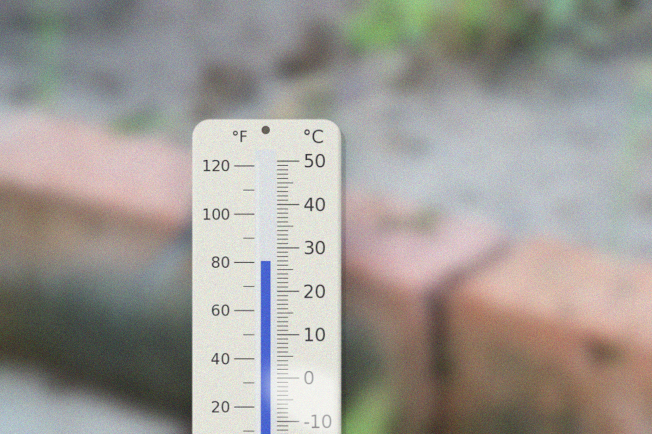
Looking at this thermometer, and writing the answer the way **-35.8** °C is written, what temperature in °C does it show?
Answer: **27** °C
